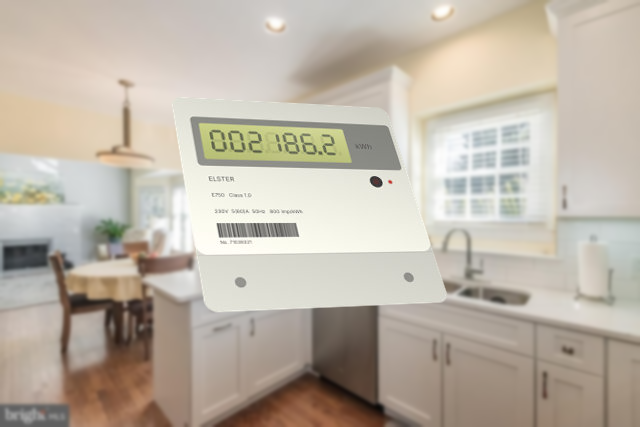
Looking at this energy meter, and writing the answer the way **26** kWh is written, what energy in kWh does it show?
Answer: **2186.2** kWh
